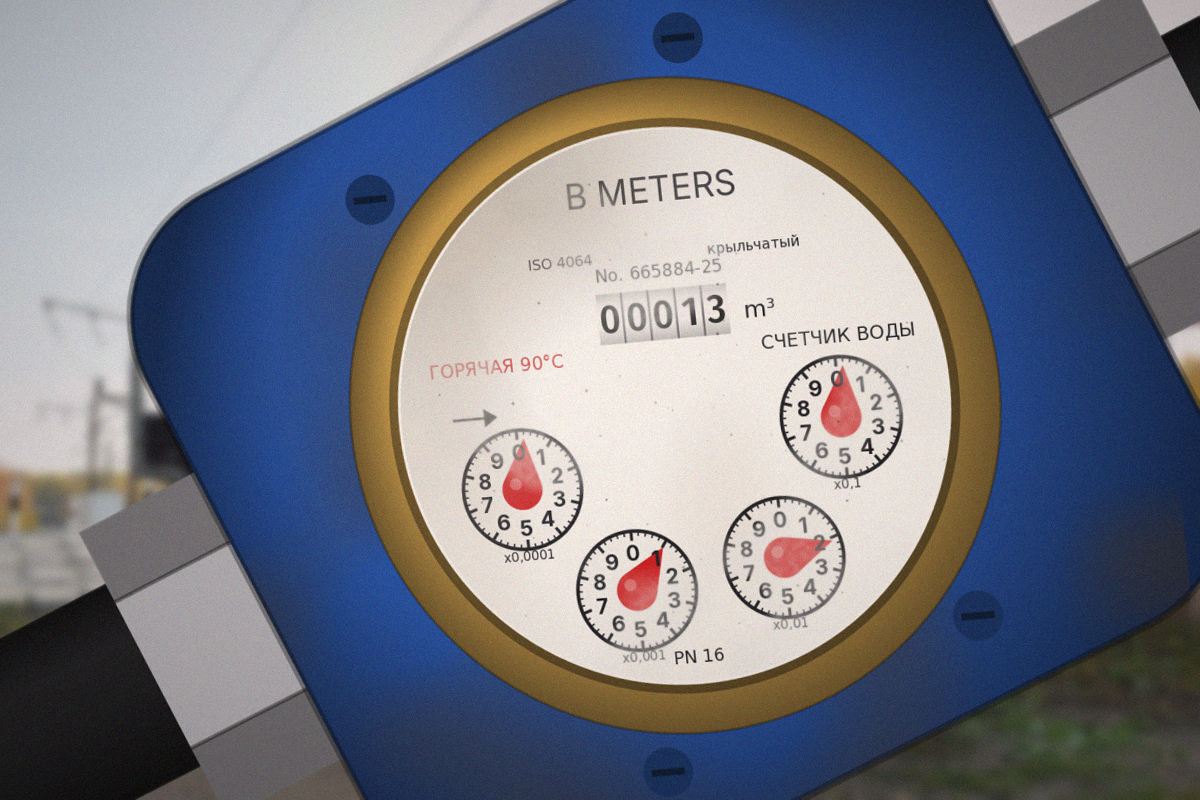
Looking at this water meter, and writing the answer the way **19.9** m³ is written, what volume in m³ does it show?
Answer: **13.0210** m³
